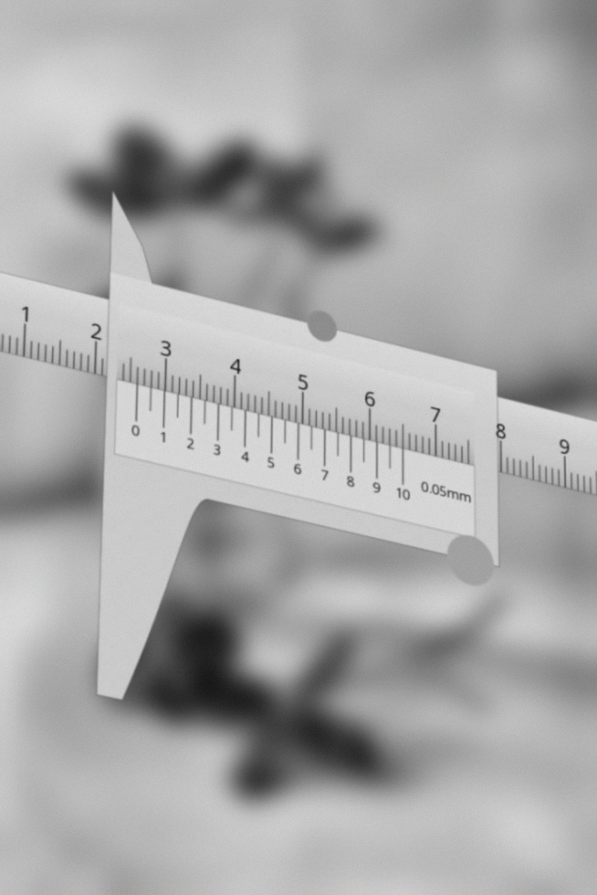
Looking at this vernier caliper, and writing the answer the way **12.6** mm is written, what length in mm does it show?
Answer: **26.0** mm
